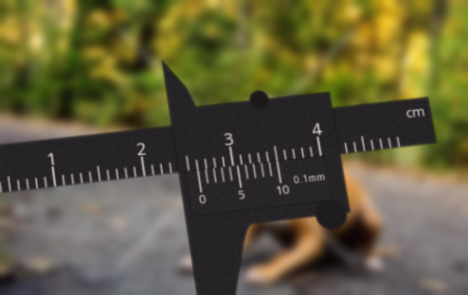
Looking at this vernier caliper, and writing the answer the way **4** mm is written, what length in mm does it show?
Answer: **26.0** mm
